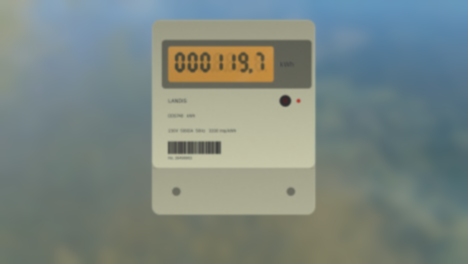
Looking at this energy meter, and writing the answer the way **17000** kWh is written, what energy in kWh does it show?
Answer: **119.7** kWh
